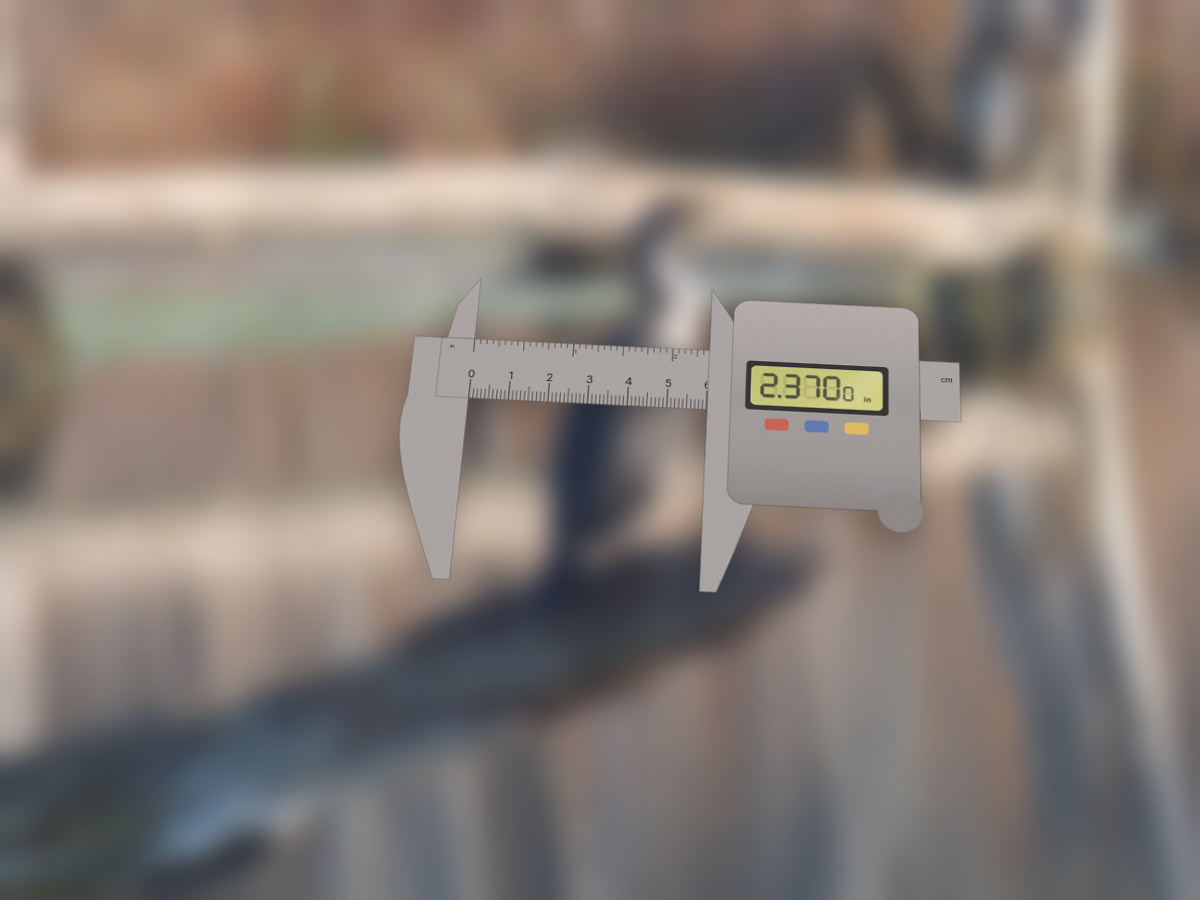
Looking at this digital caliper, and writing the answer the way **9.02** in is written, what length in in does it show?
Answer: **2.3700** in
